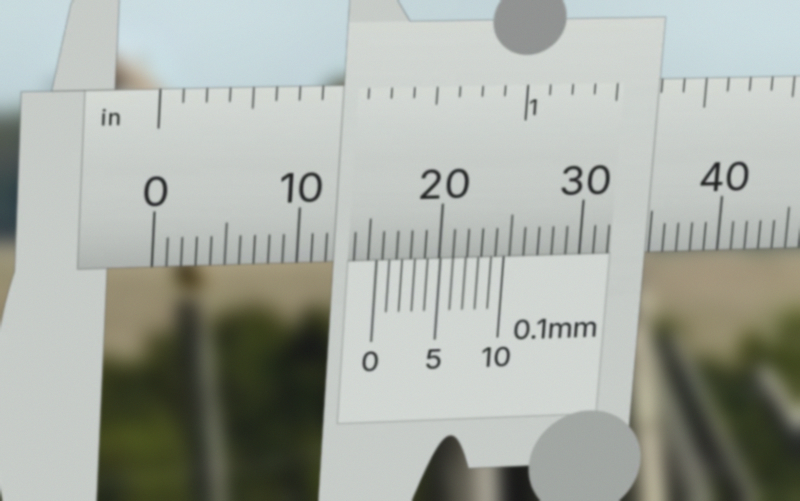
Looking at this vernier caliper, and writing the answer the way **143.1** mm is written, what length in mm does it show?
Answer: **15.6** mm
